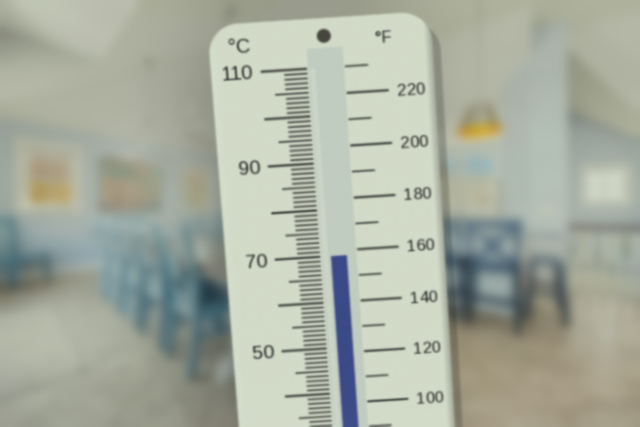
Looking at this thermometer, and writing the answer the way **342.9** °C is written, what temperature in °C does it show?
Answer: **70** °C
